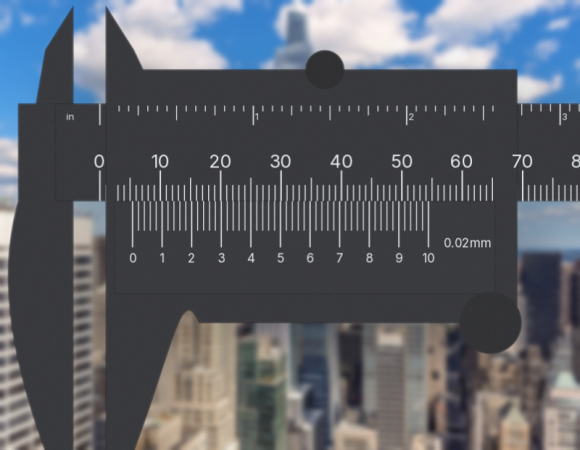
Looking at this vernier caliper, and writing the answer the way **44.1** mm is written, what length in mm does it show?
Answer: **5.4** mm
